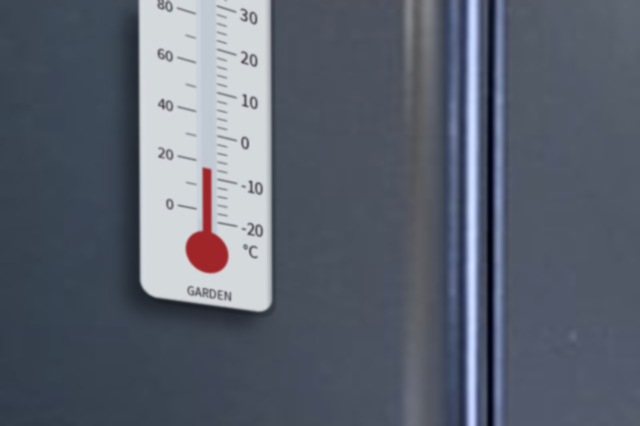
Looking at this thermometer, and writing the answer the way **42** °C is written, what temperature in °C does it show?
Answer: **-8** °C
